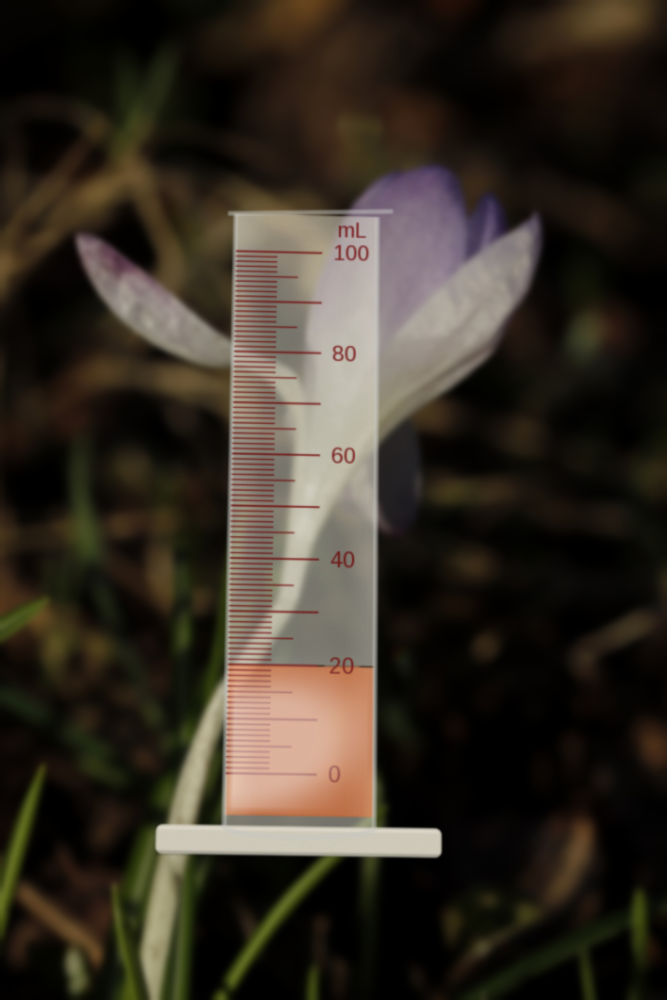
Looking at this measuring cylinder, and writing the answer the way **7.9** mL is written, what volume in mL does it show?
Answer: **20** mL
